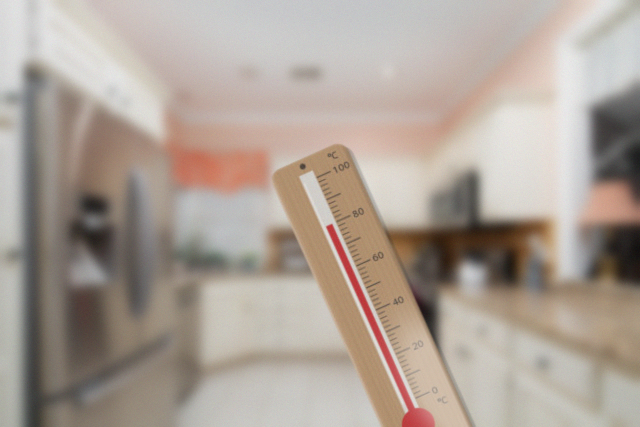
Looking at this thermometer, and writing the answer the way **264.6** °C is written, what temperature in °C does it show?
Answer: **80** °C
